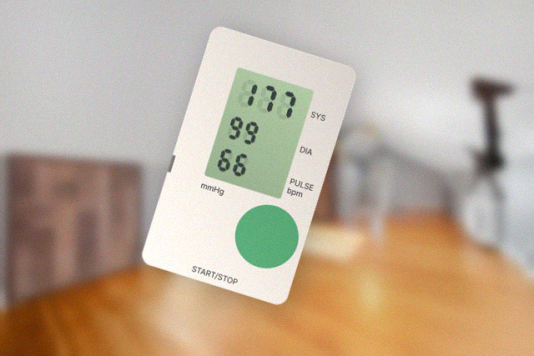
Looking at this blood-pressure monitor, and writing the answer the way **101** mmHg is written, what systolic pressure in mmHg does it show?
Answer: **177** mmHg
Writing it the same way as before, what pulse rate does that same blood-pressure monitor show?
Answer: **66** bpm
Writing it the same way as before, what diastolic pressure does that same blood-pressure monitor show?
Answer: **99** mmHg
